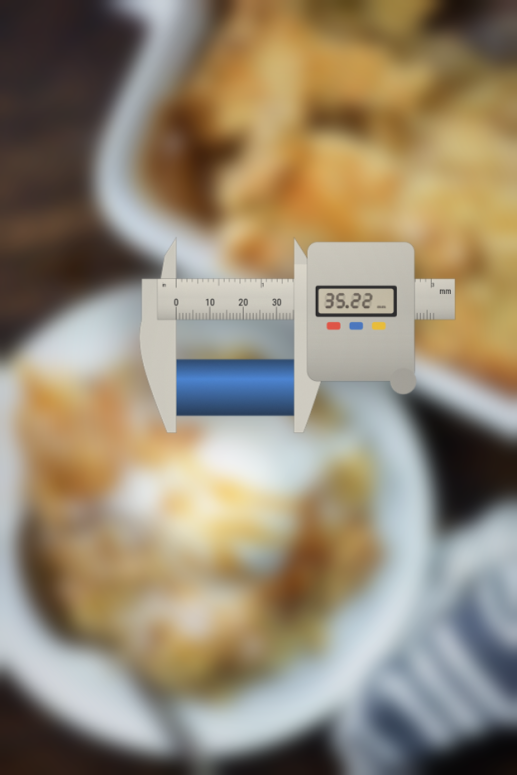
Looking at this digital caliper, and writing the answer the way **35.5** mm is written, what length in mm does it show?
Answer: **35.22** mm
